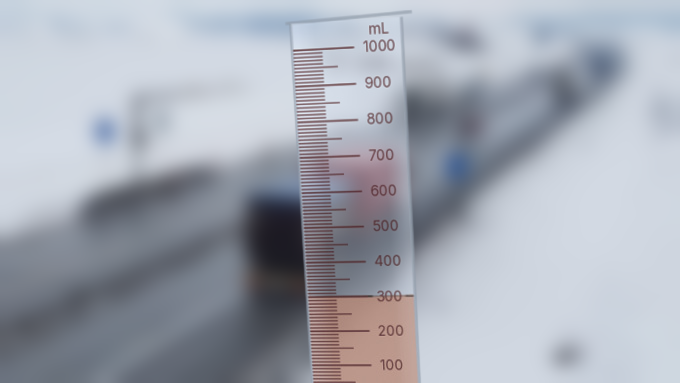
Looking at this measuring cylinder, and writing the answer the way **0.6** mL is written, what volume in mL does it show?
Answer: **300** mL
